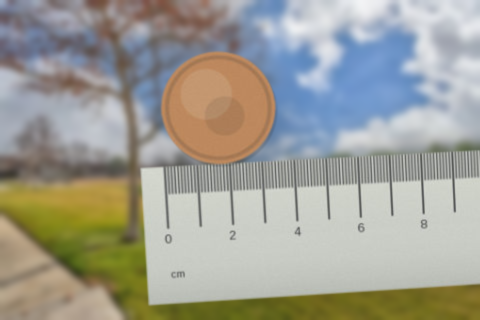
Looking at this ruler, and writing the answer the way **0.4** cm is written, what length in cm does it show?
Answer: **3.5** cm
